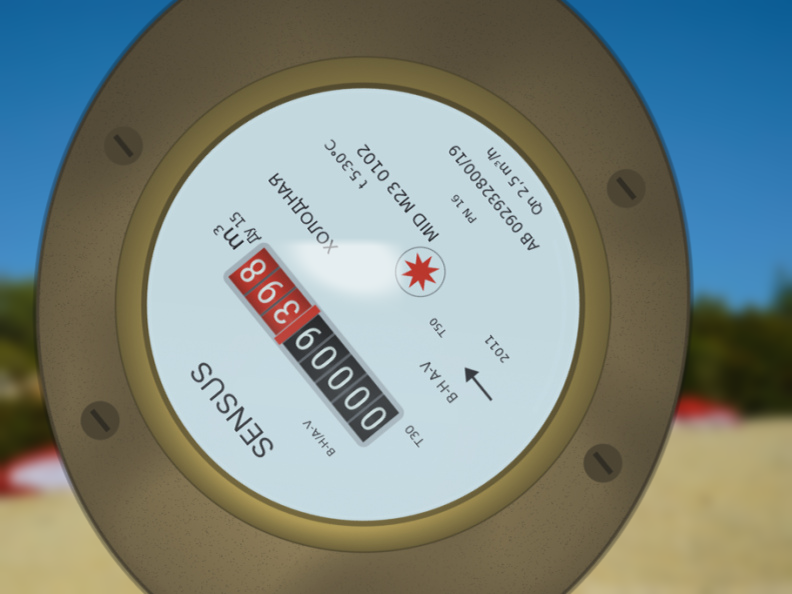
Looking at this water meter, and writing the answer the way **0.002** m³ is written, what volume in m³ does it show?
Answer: **9.398** m³
